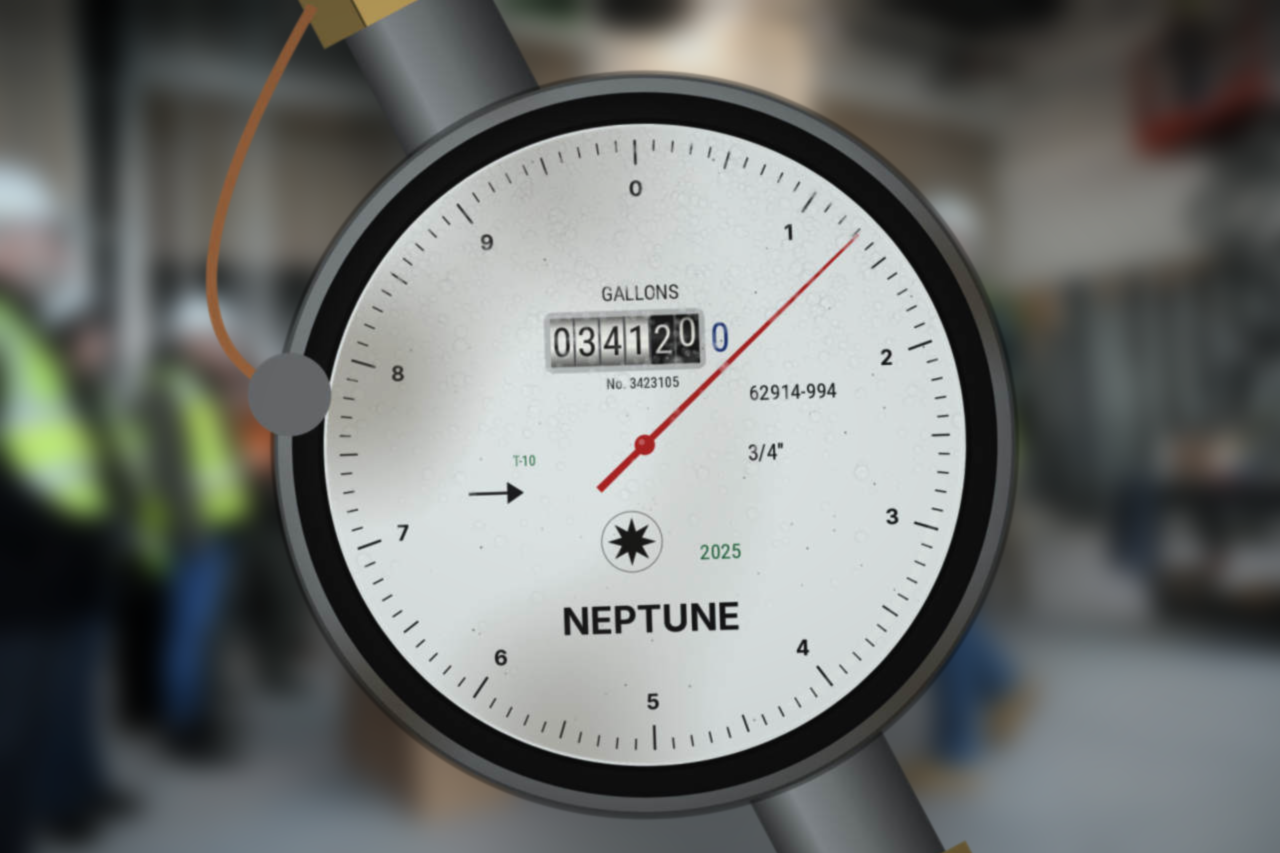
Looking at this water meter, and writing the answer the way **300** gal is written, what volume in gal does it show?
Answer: **341201.3** gal
